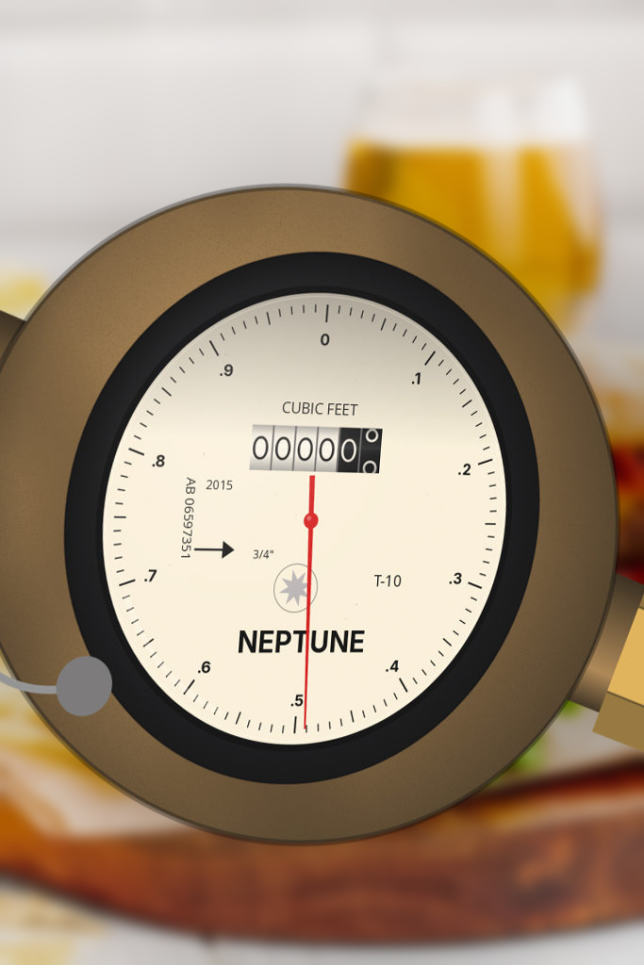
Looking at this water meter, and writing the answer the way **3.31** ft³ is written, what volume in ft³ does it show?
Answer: **8.49** ft³
